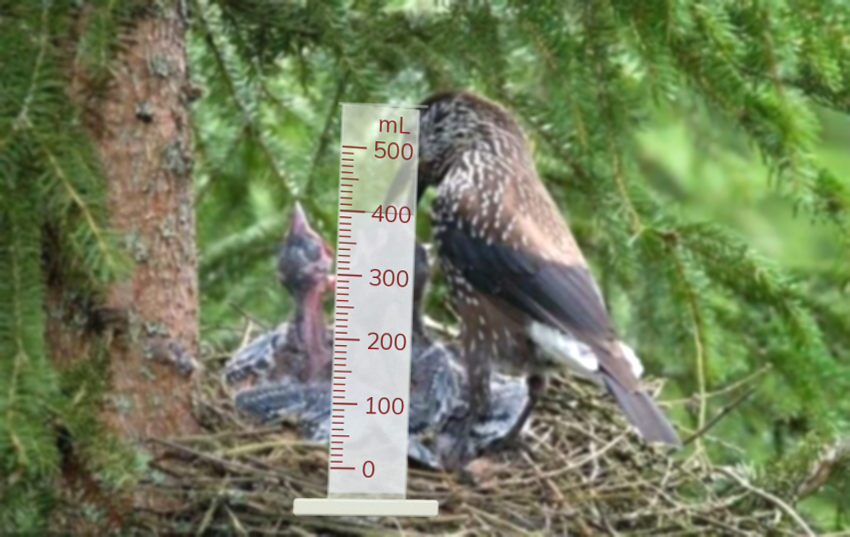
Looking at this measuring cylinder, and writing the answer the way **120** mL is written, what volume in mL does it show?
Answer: **400** mL
